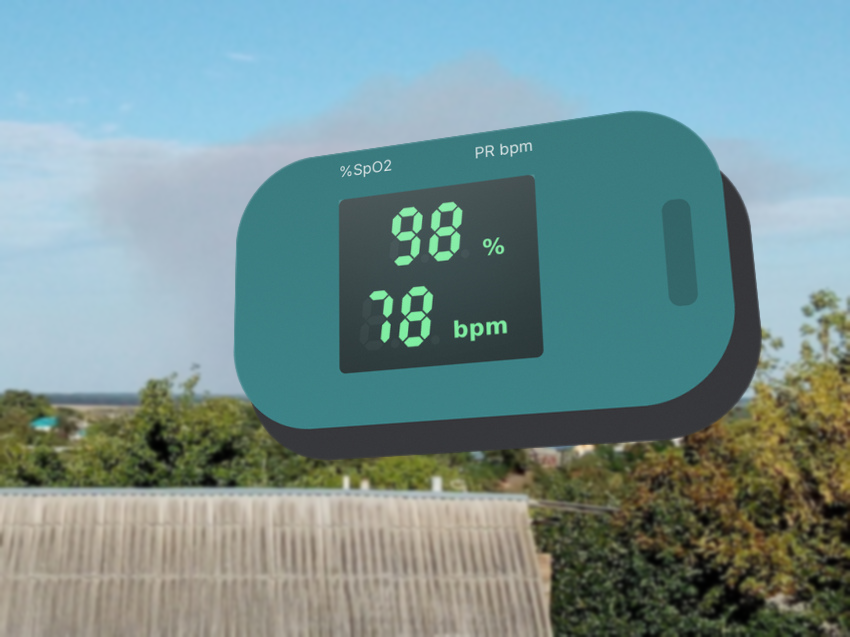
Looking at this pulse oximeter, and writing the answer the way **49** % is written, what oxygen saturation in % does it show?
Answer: **98** %
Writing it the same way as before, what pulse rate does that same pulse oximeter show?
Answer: **78** bpm
